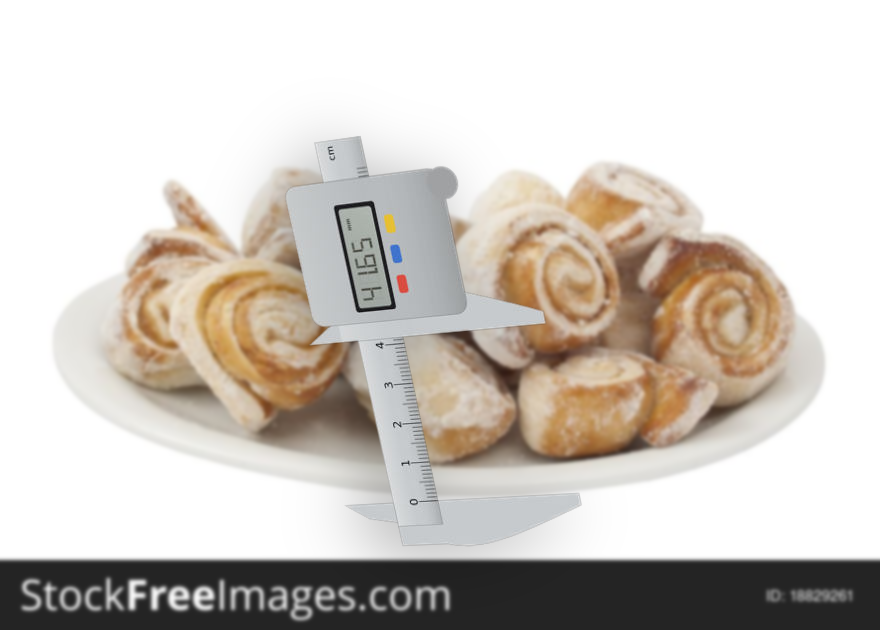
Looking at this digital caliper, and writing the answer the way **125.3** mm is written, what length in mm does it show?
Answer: **41.65** mm
